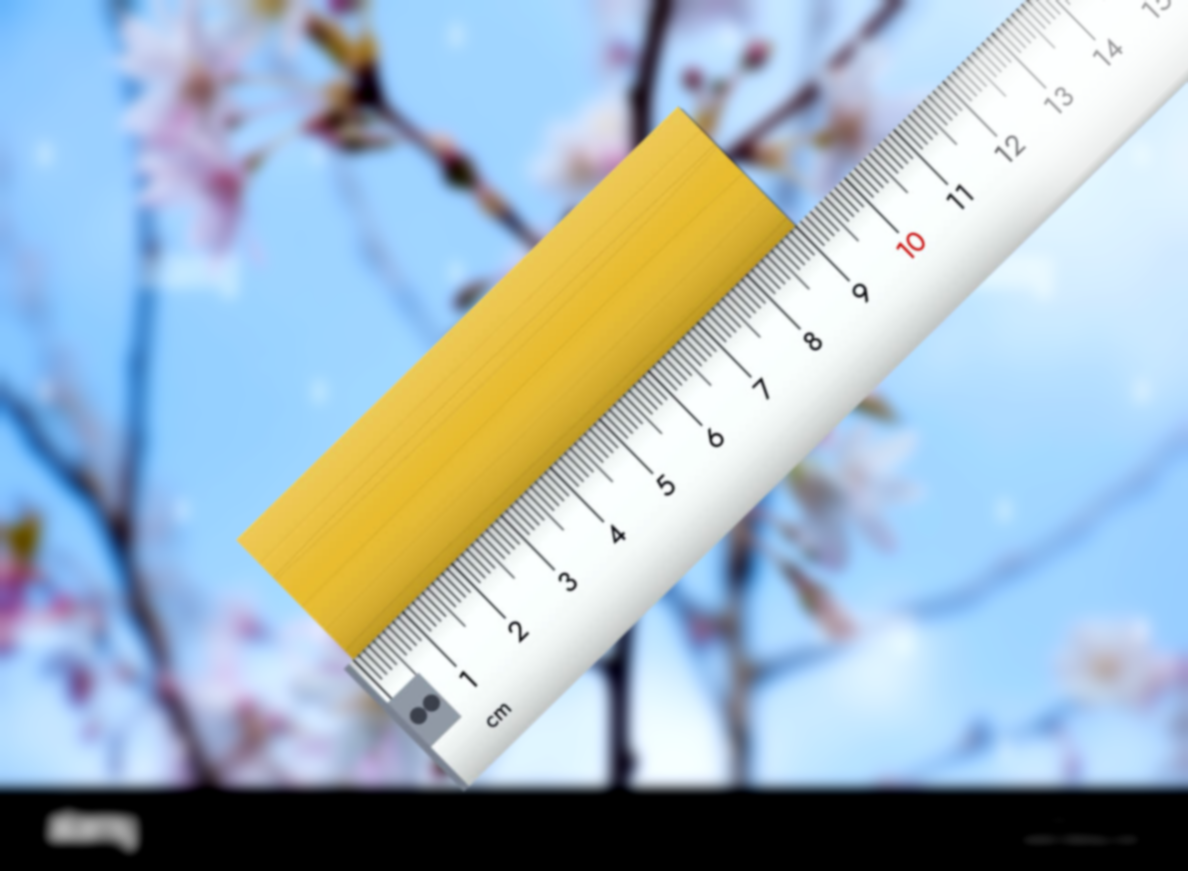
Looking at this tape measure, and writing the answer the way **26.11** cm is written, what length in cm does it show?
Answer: **9** cm
